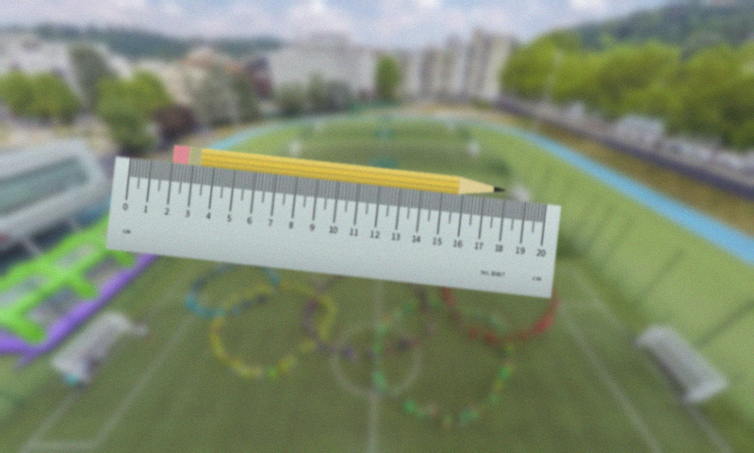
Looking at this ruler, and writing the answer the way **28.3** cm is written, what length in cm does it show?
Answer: **16** cm
